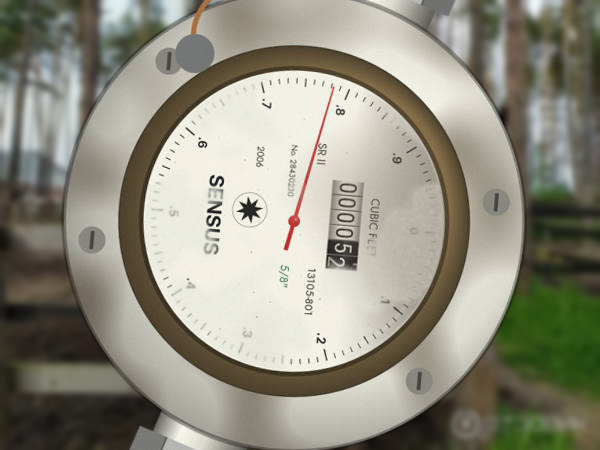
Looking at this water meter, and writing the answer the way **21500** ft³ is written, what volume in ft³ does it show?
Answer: **51.78** ft³
